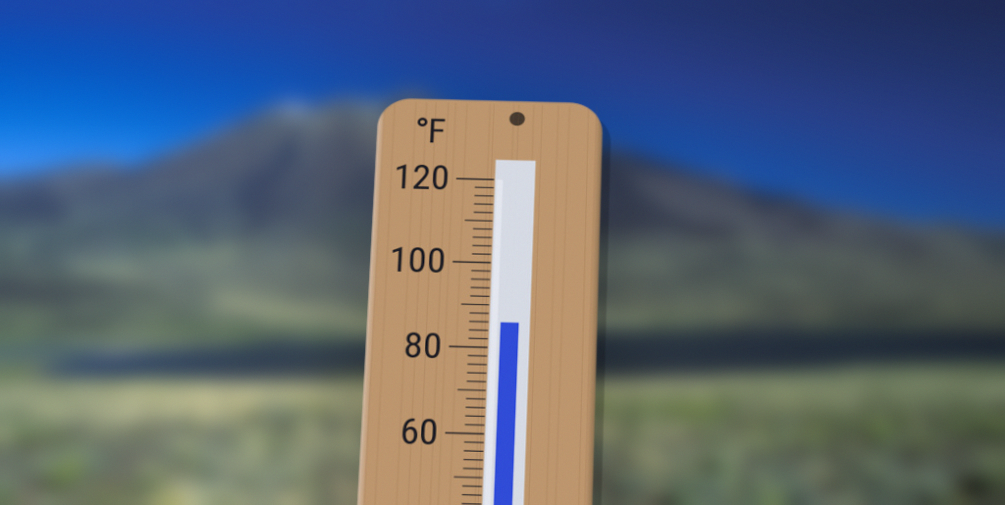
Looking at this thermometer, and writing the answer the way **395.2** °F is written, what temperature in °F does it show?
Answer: **86** °F
